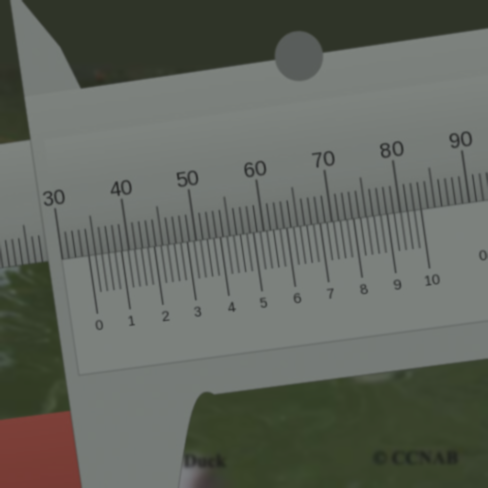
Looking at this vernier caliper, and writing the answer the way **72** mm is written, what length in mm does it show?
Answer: **34.0** mm
